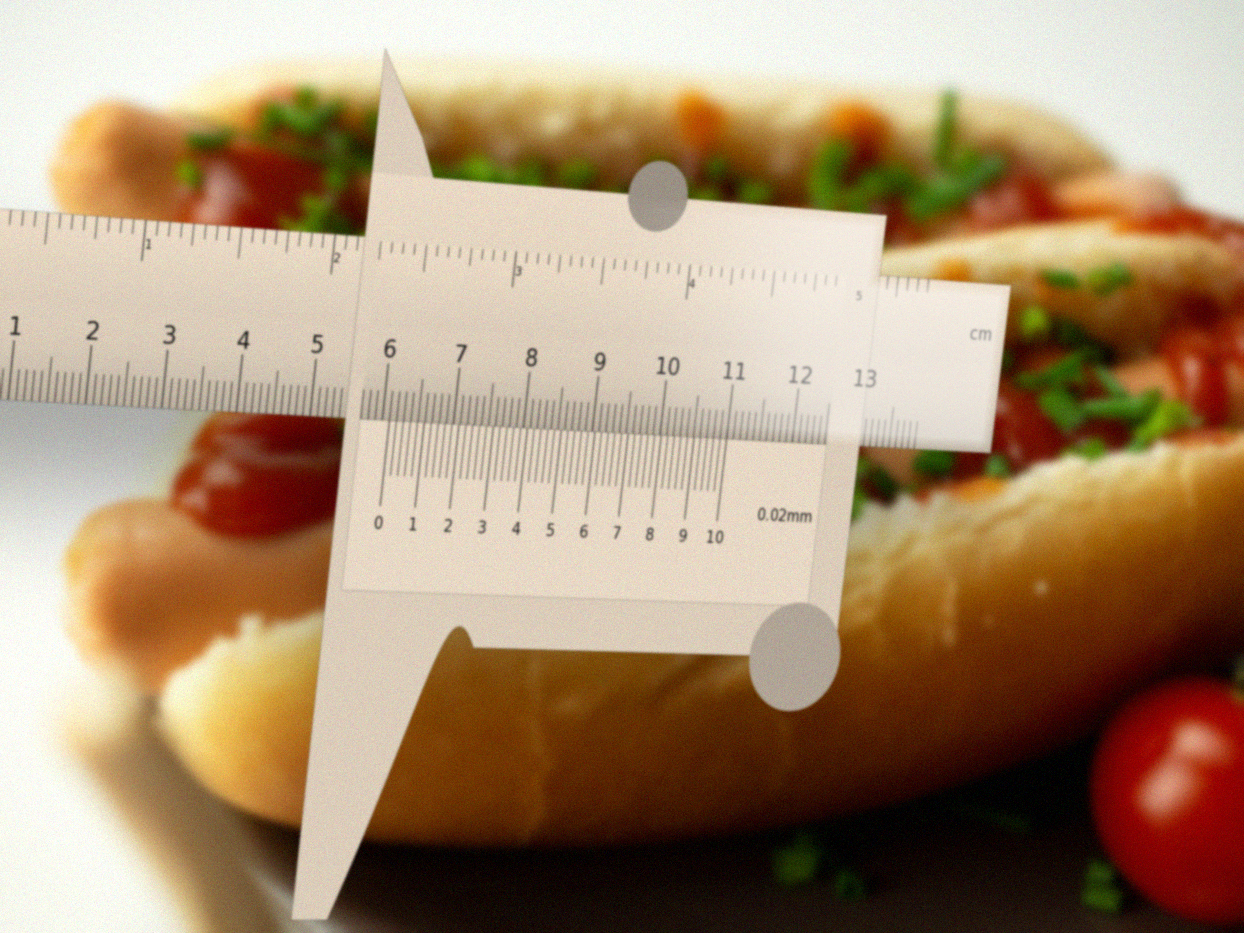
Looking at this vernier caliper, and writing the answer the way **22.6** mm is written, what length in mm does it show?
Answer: **61.0** mm
